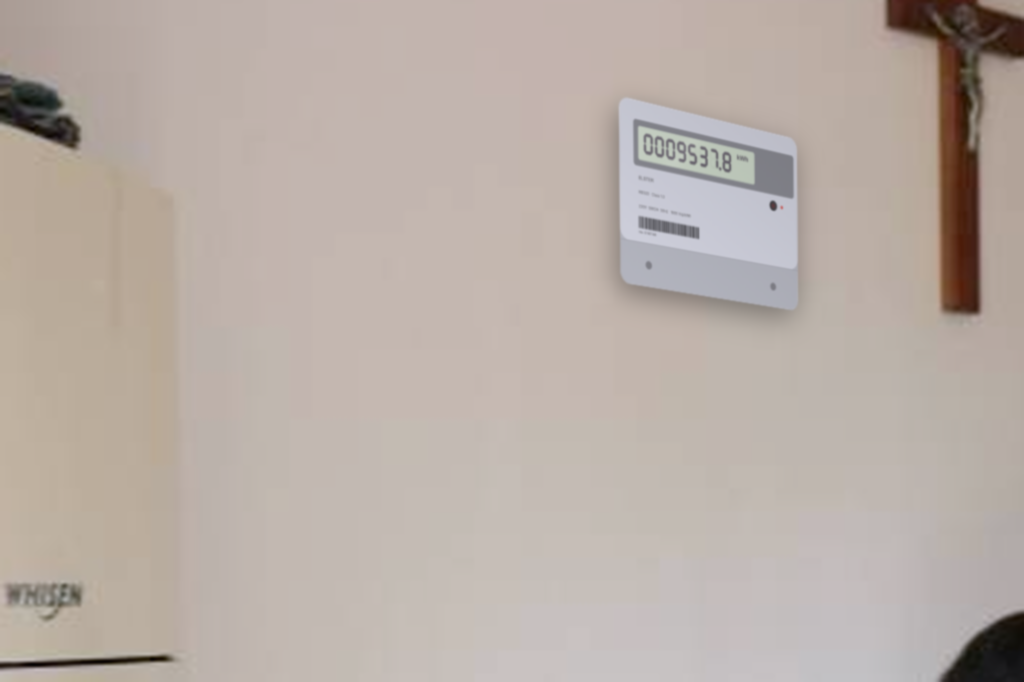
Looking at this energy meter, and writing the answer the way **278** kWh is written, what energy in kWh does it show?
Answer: **9537.8** kWh
